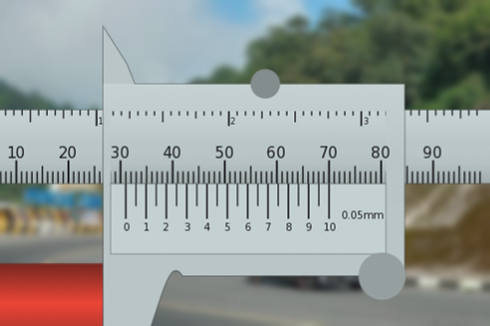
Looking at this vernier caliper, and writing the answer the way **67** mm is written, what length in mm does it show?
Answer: **31.0** mm
